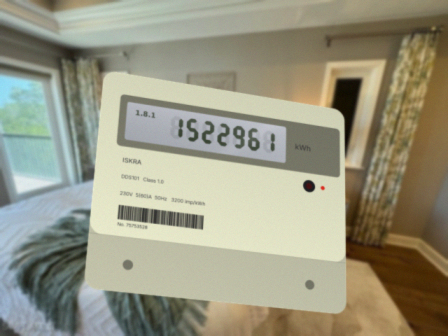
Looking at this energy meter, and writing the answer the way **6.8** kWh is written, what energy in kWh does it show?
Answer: **1522961** kWh
